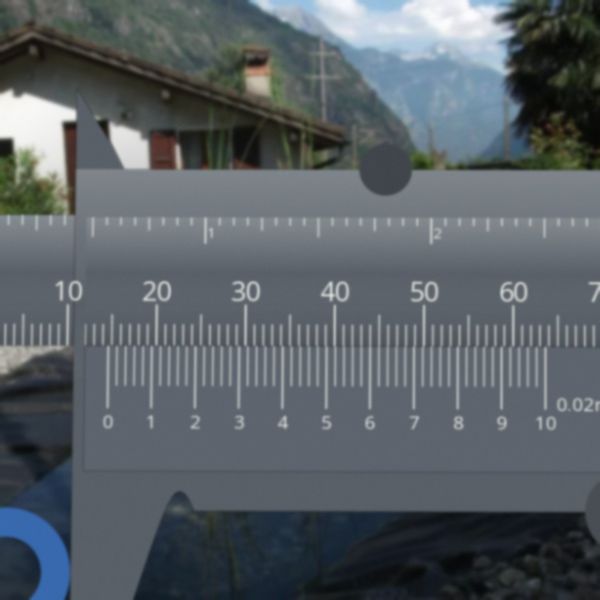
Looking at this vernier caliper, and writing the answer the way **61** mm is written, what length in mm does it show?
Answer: **14.6** mm
